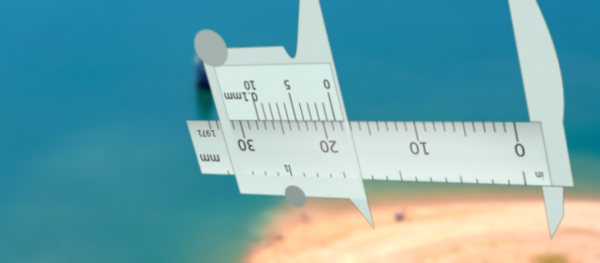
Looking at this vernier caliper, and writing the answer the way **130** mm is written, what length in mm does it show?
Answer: **18.6** mm
